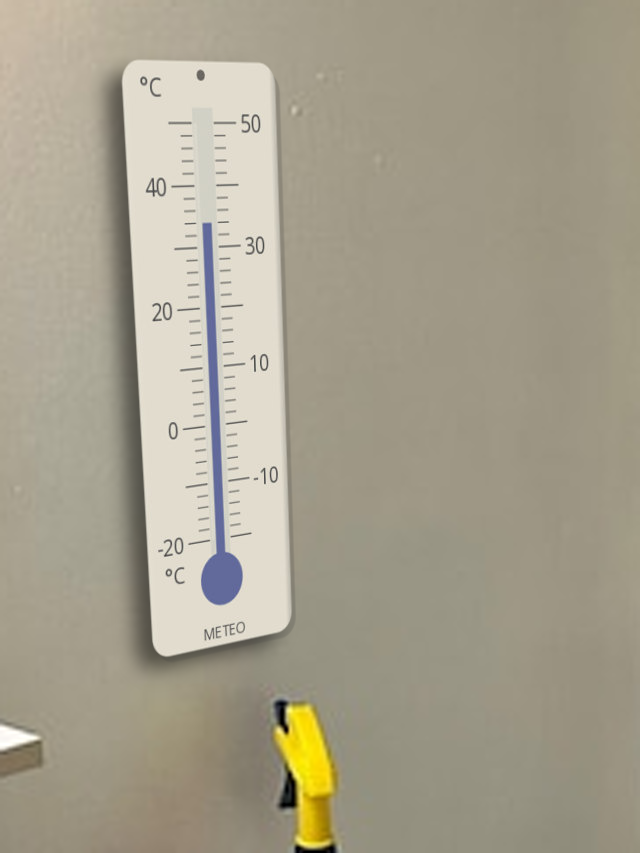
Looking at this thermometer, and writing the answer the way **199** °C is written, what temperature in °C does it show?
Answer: **34** °C
